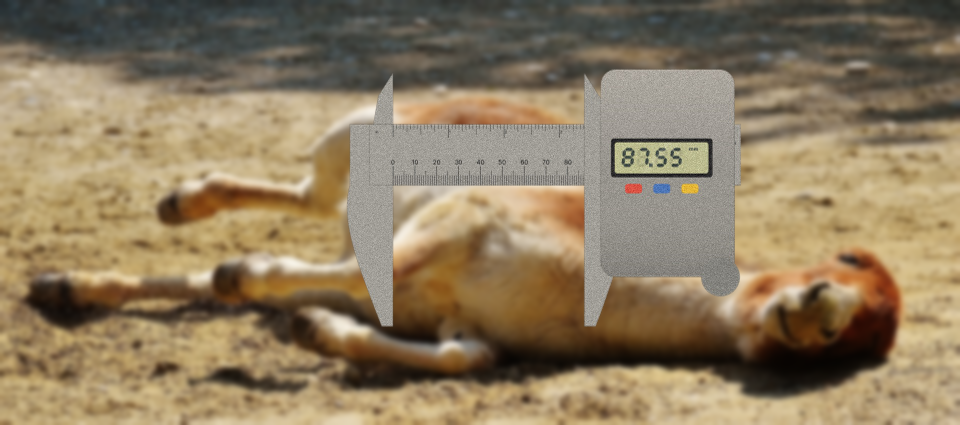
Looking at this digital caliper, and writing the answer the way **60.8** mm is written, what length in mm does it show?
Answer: **87.55** mm
